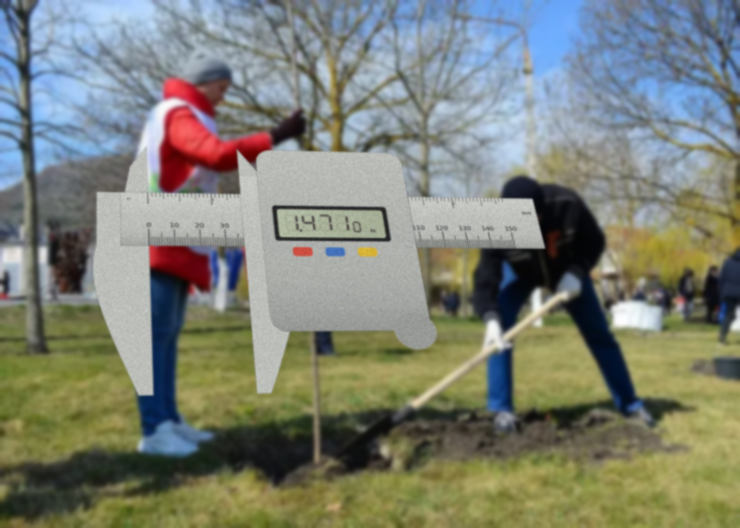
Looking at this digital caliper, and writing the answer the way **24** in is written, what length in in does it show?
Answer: **1.4710** in
